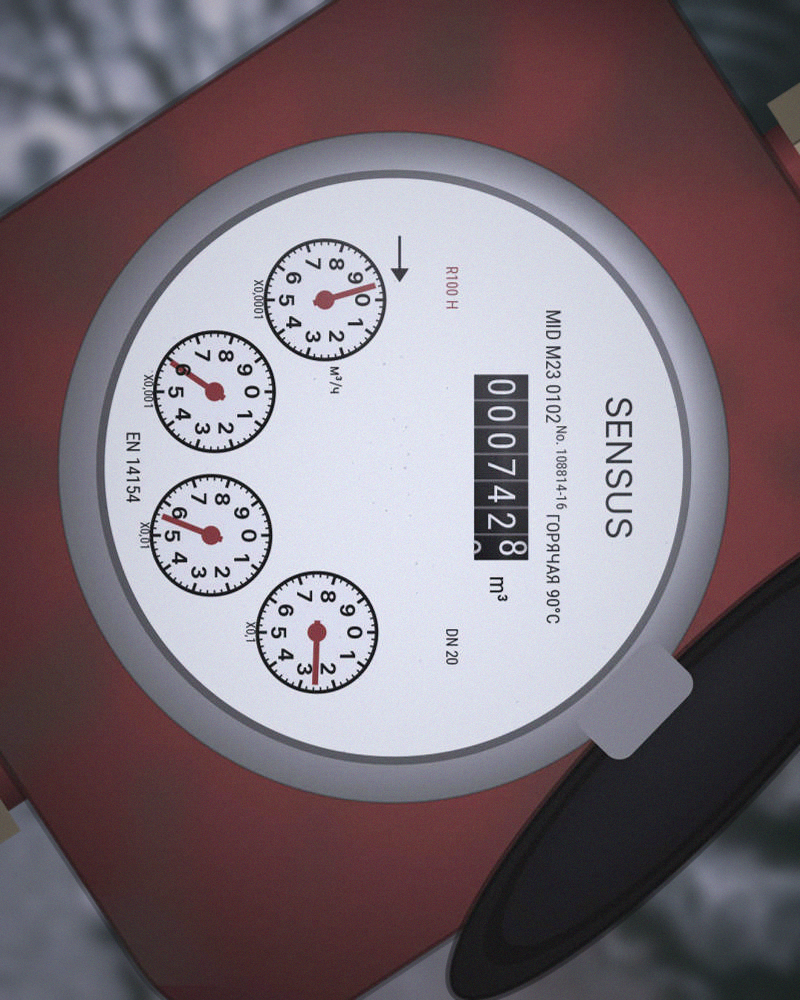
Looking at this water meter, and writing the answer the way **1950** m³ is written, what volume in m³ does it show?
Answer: **7428.2559** m³
